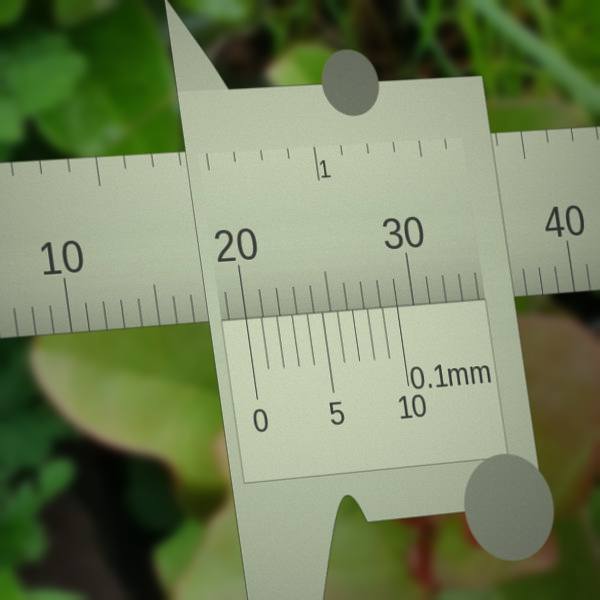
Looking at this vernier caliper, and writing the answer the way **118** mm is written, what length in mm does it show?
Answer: **20.0** mm
